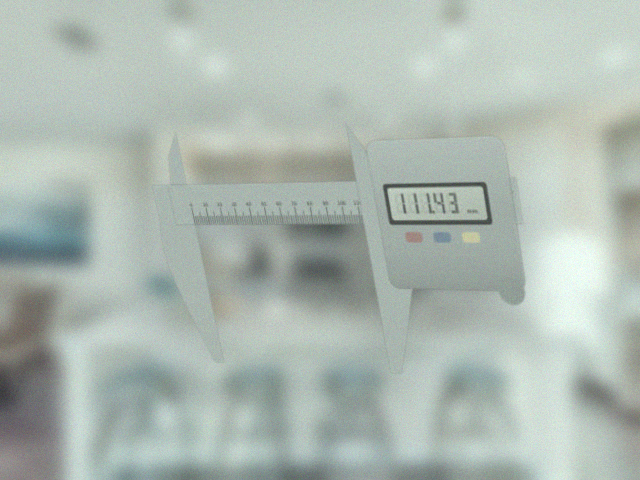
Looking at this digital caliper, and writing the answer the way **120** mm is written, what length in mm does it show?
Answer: **111.43** mm
